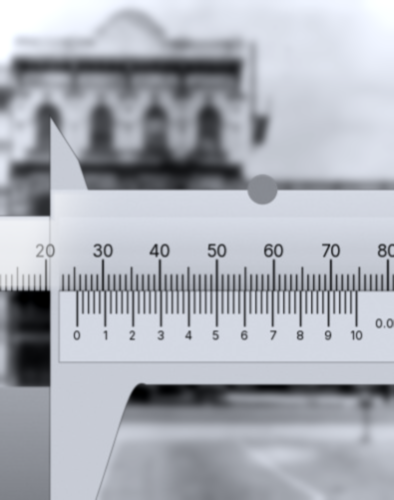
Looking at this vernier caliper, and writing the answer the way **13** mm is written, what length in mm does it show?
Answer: **25.5** mm
